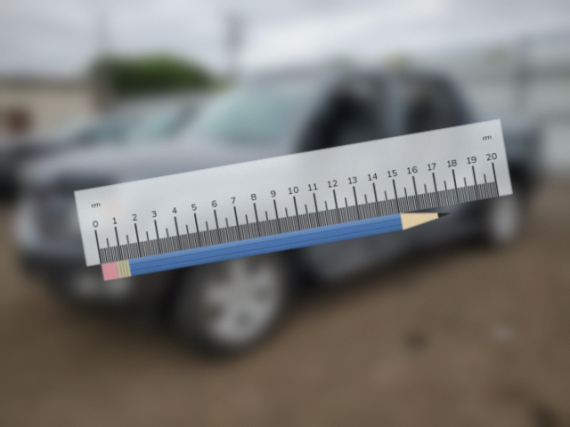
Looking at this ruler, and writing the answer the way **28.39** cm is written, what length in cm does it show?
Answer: **17.5** cm
